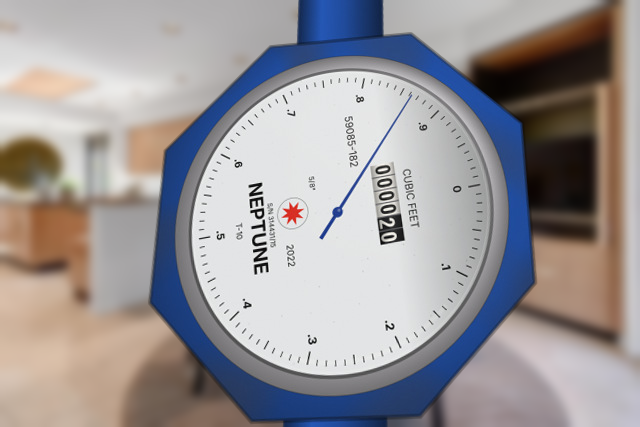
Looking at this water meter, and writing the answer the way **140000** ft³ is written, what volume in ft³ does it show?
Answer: **19.86** ft³
